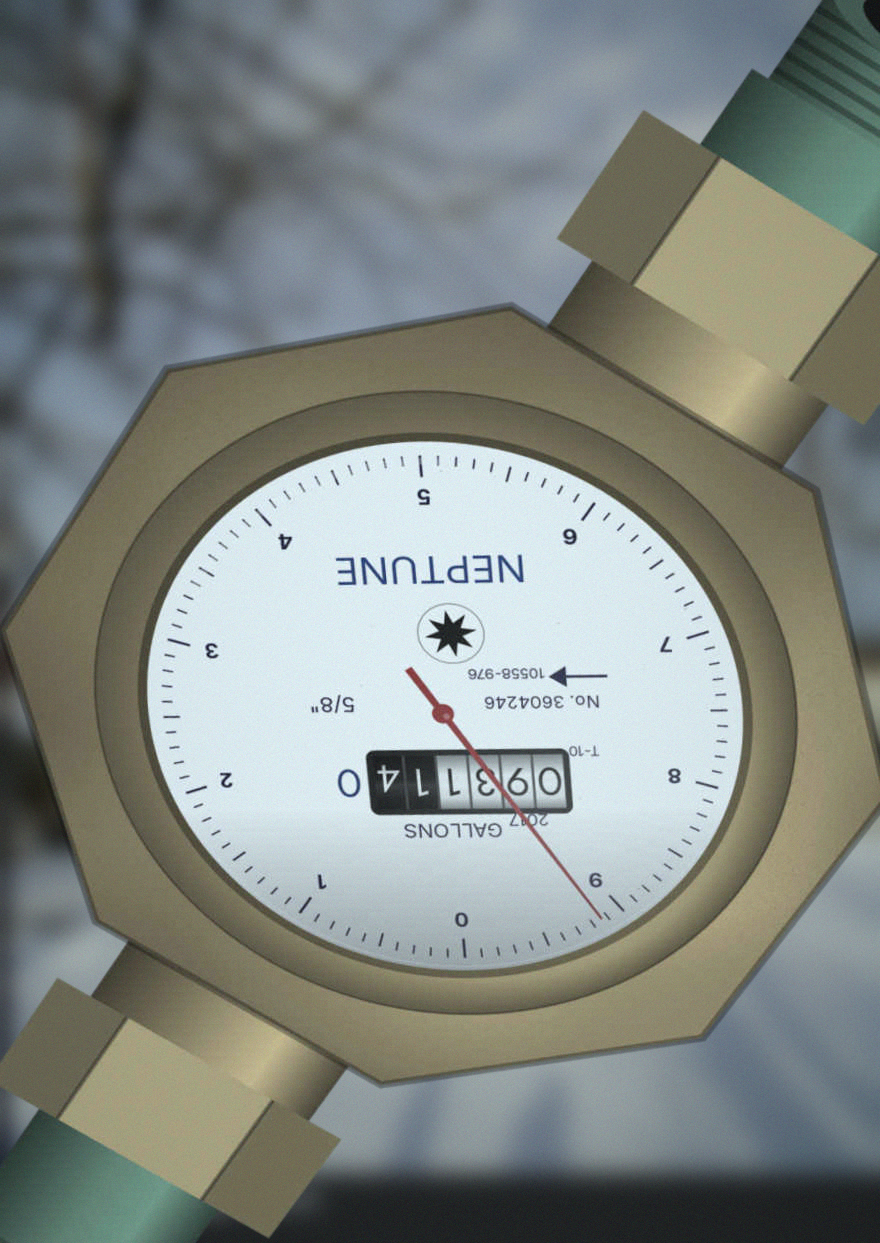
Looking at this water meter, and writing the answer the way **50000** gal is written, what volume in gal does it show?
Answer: **931139.1** gal
